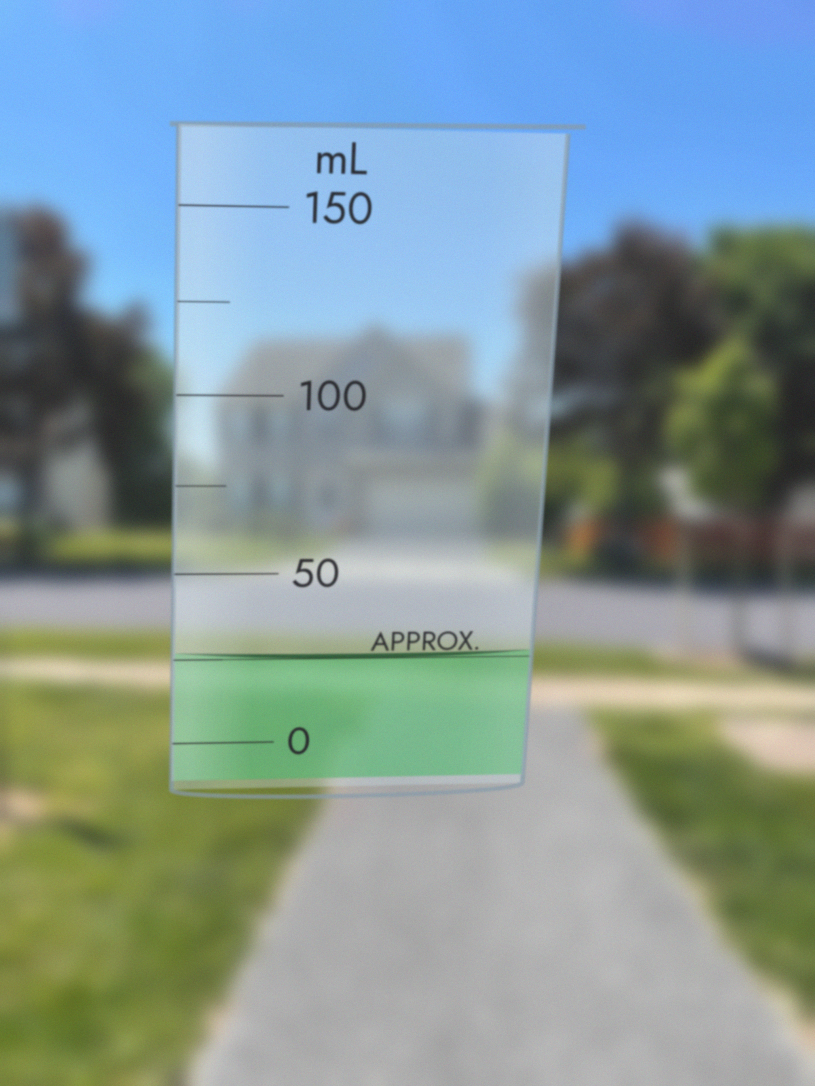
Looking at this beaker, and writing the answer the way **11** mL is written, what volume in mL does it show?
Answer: **25** mL
